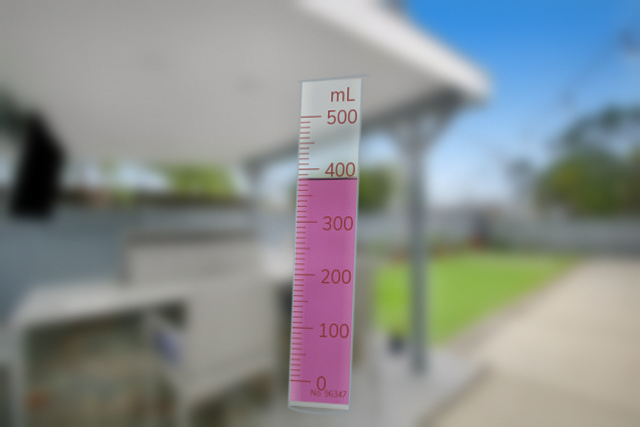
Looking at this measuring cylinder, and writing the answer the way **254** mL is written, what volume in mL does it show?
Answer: **380** mL
